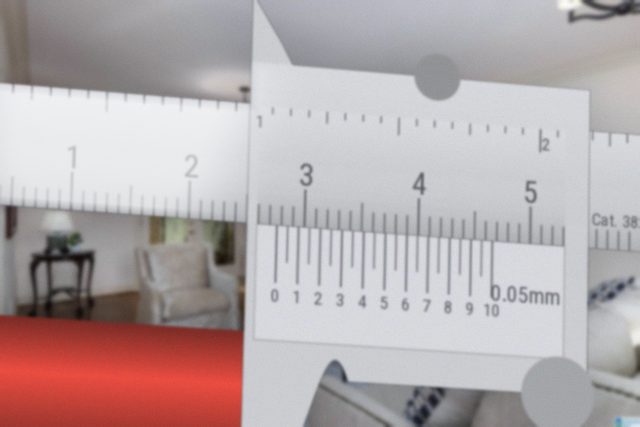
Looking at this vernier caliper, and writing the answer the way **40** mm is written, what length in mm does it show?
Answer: **27.6** mm
